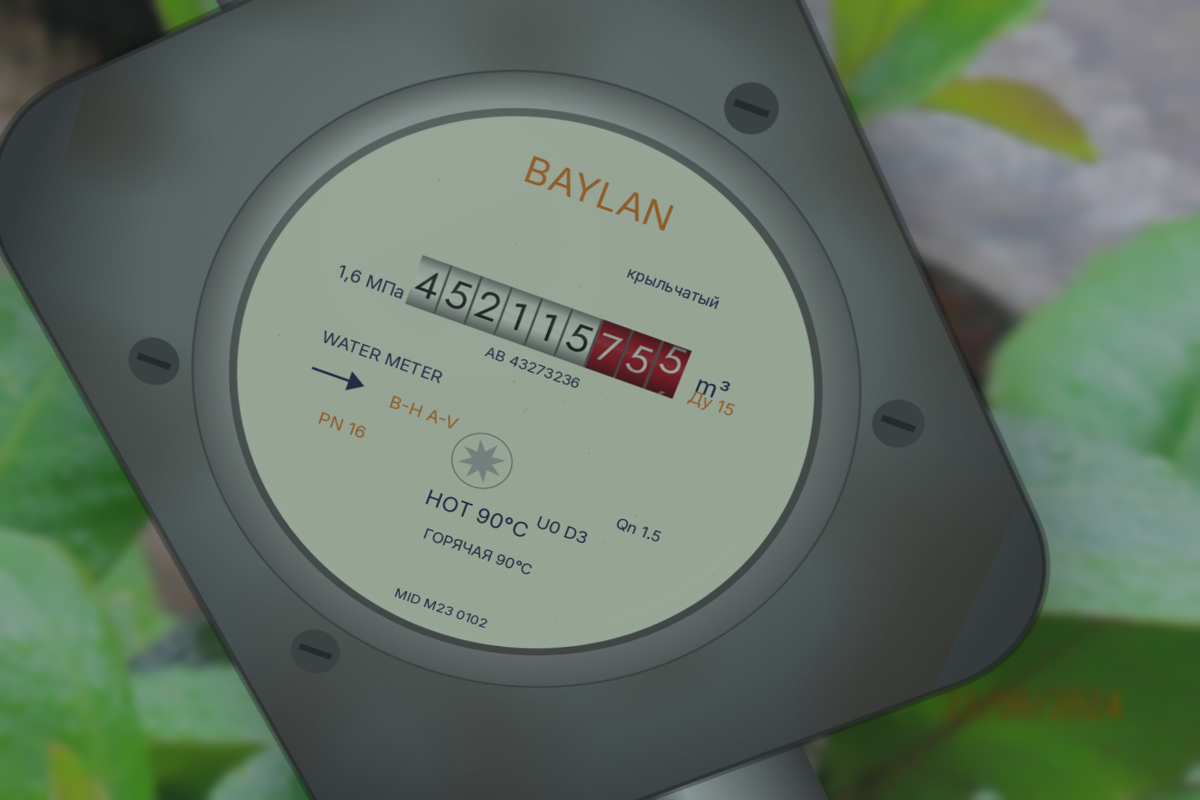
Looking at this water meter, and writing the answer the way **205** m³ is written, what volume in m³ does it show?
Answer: **452115.755** m³
